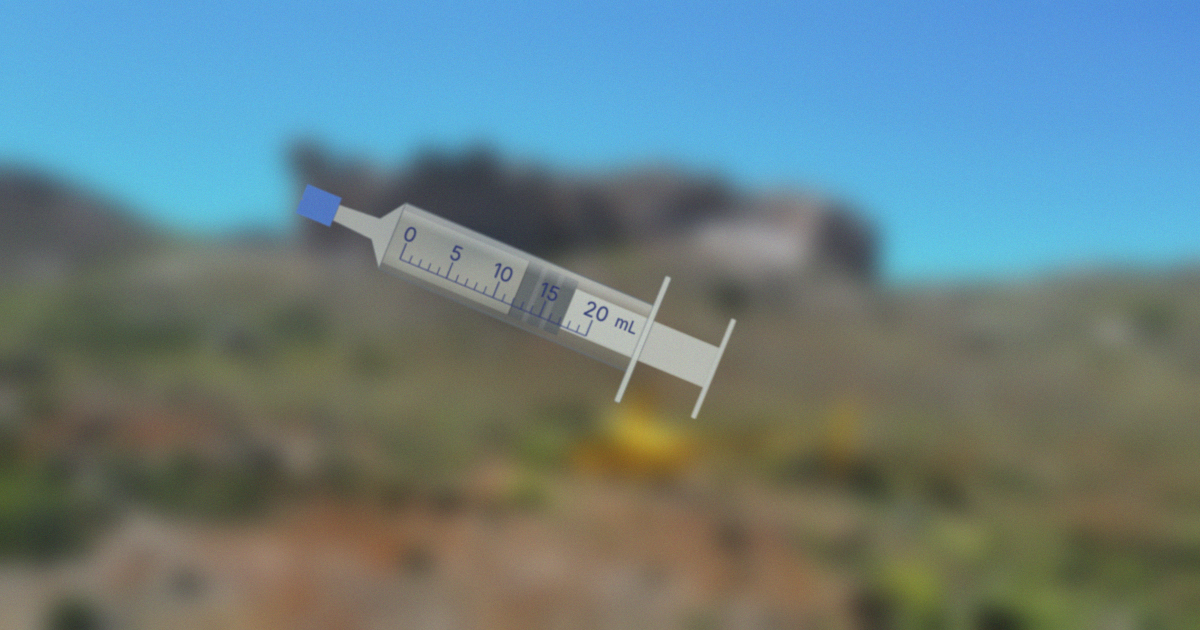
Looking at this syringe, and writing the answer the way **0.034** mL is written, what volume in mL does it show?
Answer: **12** mL
